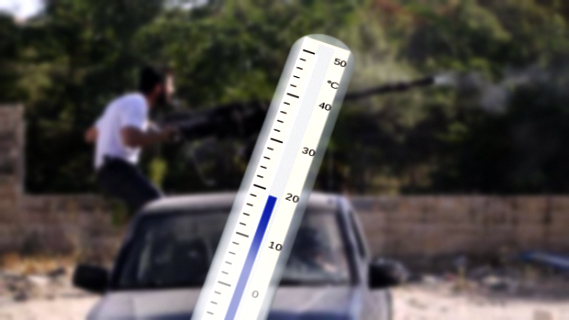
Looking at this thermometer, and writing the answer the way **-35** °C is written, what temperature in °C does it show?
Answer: **19** °C
